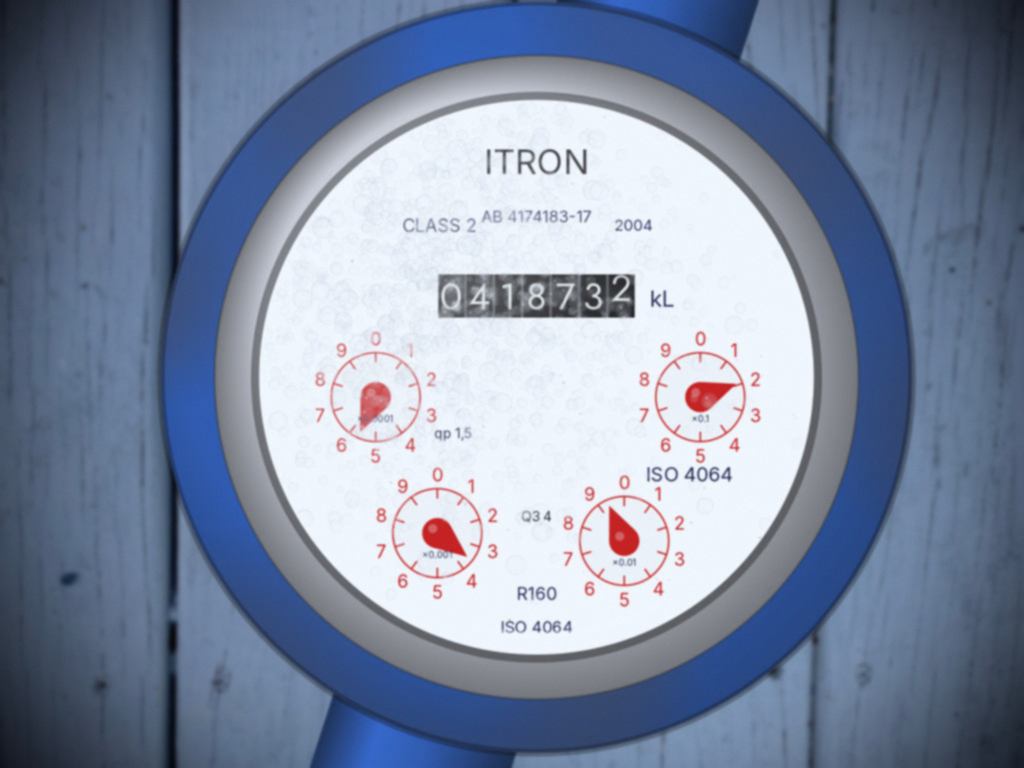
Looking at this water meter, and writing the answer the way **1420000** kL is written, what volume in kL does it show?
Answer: **418732.1935** kL
